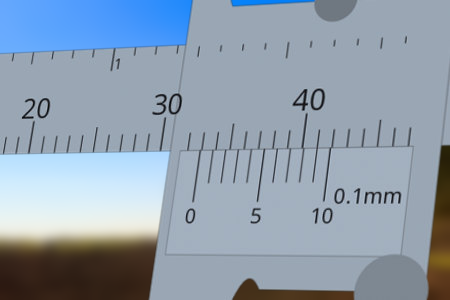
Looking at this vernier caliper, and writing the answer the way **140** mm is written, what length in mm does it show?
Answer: **32.9** mm
